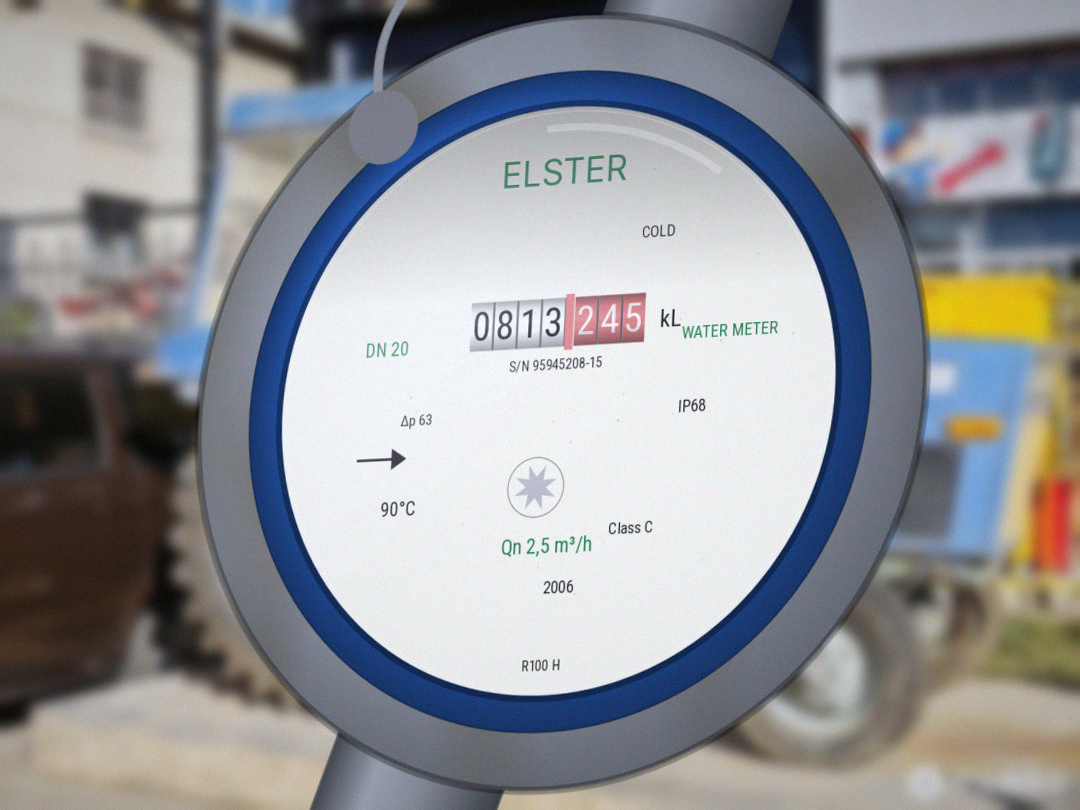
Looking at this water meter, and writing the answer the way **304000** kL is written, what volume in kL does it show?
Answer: **813.245** kL
